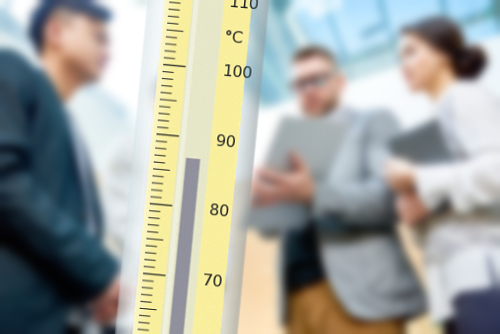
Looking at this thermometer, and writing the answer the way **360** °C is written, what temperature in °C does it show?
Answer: **87** °C
